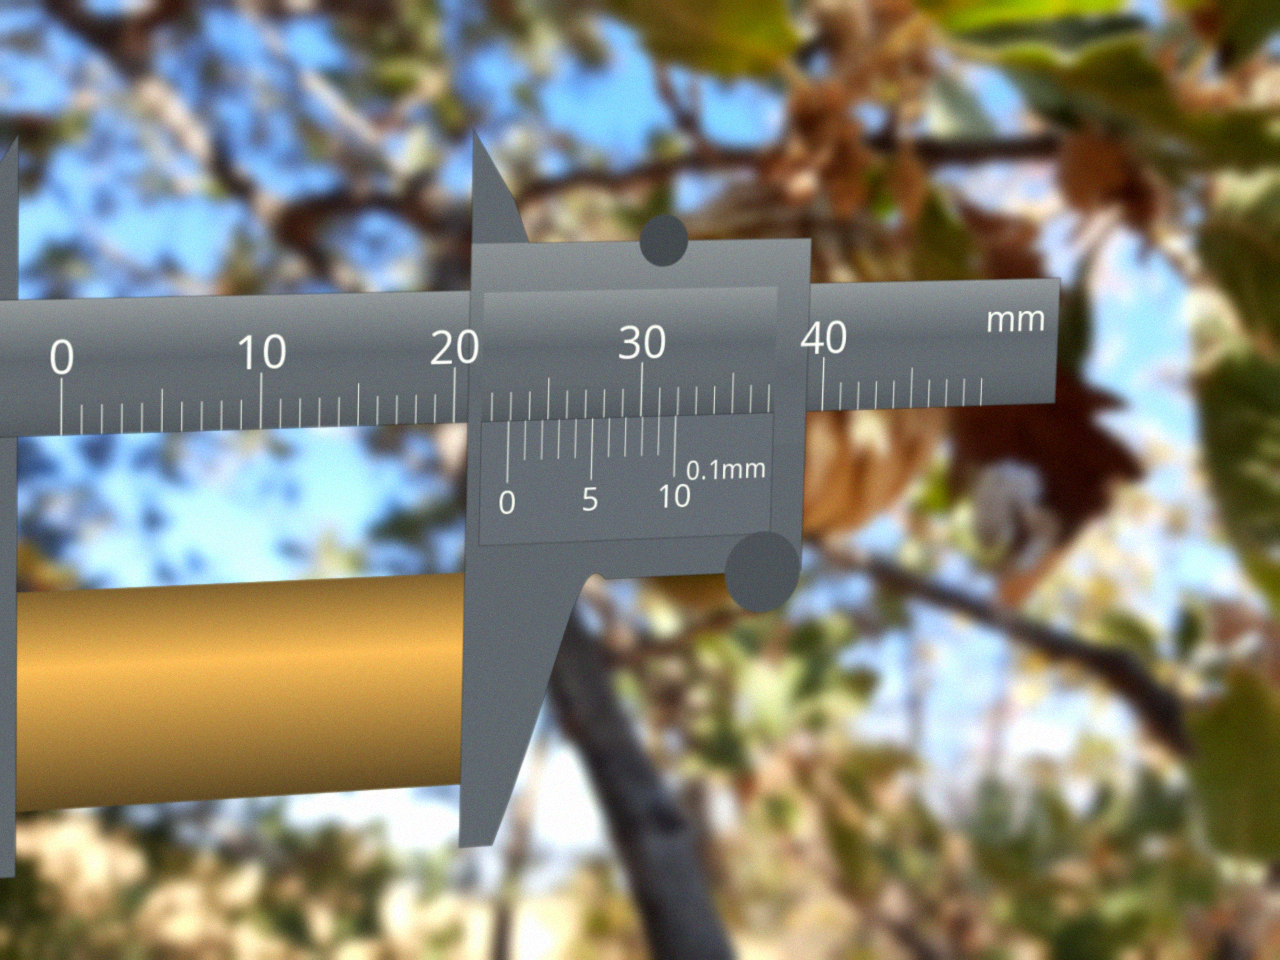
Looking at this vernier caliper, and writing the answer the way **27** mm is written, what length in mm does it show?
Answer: **22.9** mm
